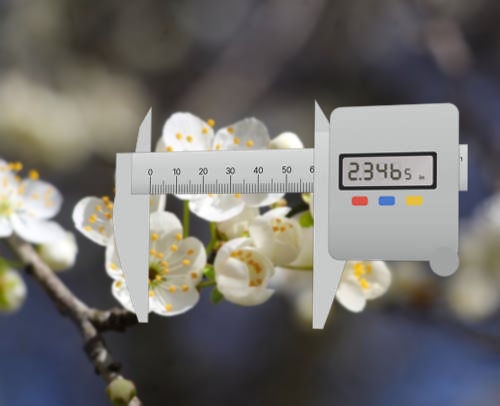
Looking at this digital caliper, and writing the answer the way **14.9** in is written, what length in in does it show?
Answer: **2.3465** in
